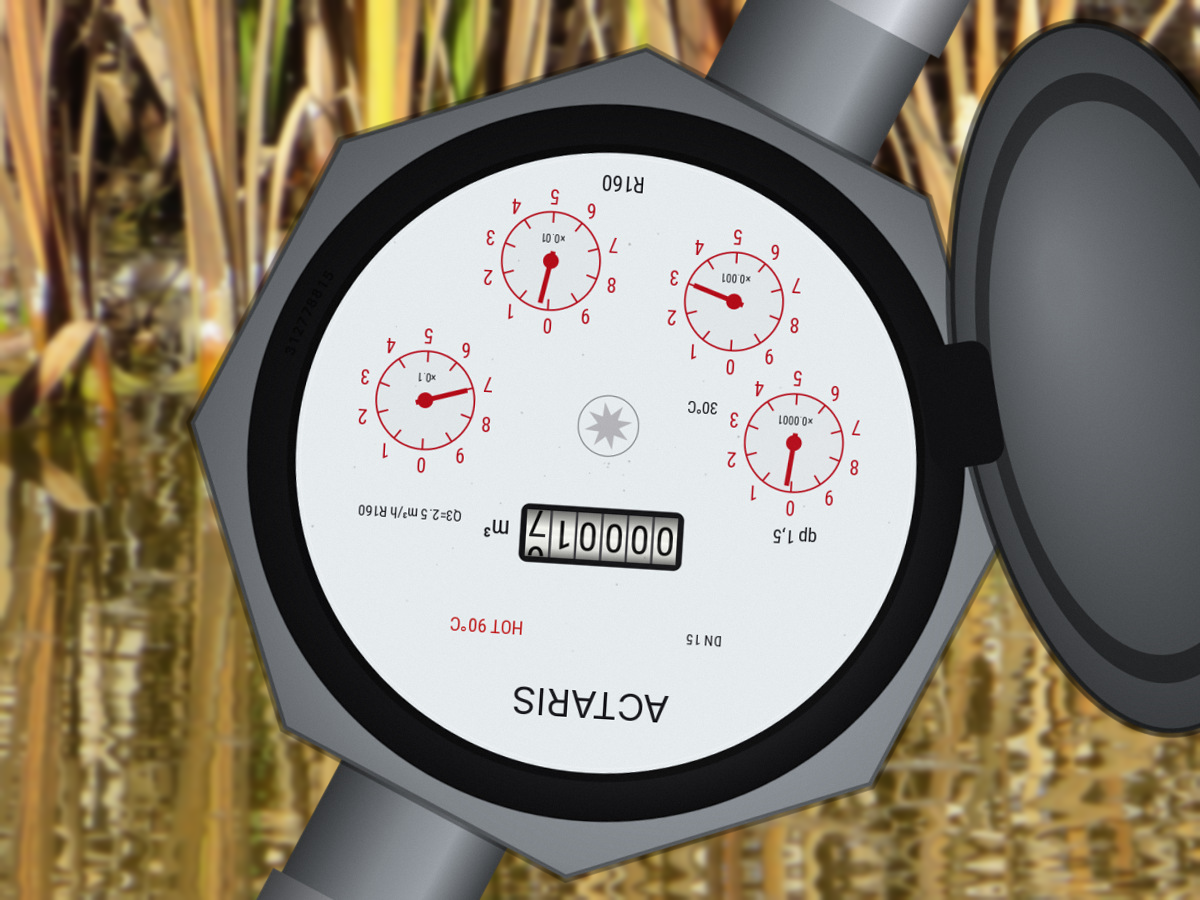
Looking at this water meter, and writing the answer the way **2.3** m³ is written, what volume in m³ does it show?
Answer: **16.7030** m³
